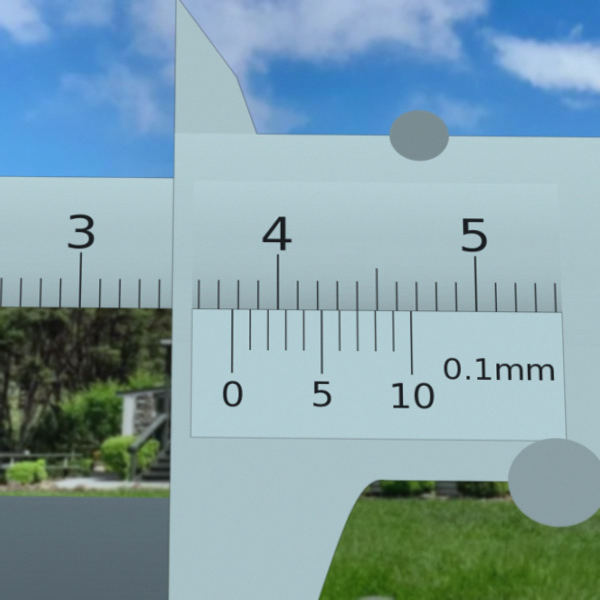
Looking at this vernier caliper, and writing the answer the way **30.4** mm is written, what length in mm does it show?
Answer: **37.7** mm
